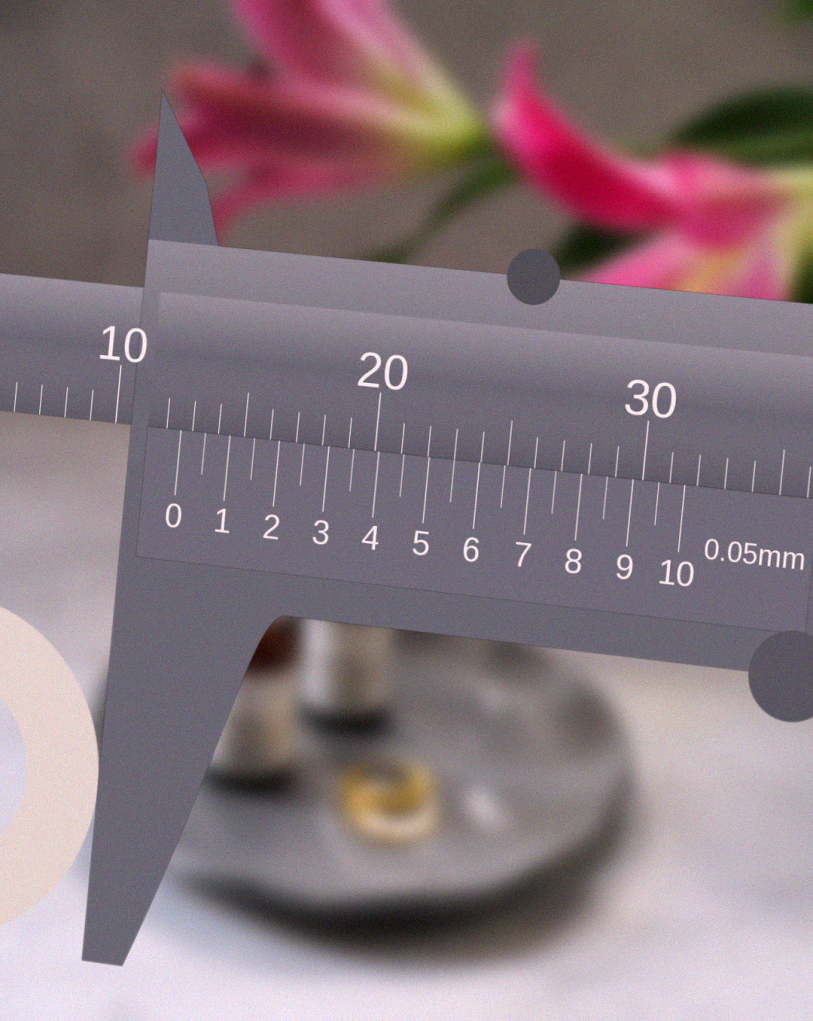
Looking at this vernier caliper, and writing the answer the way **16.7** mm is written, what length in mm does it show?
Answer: **12.55** mm
